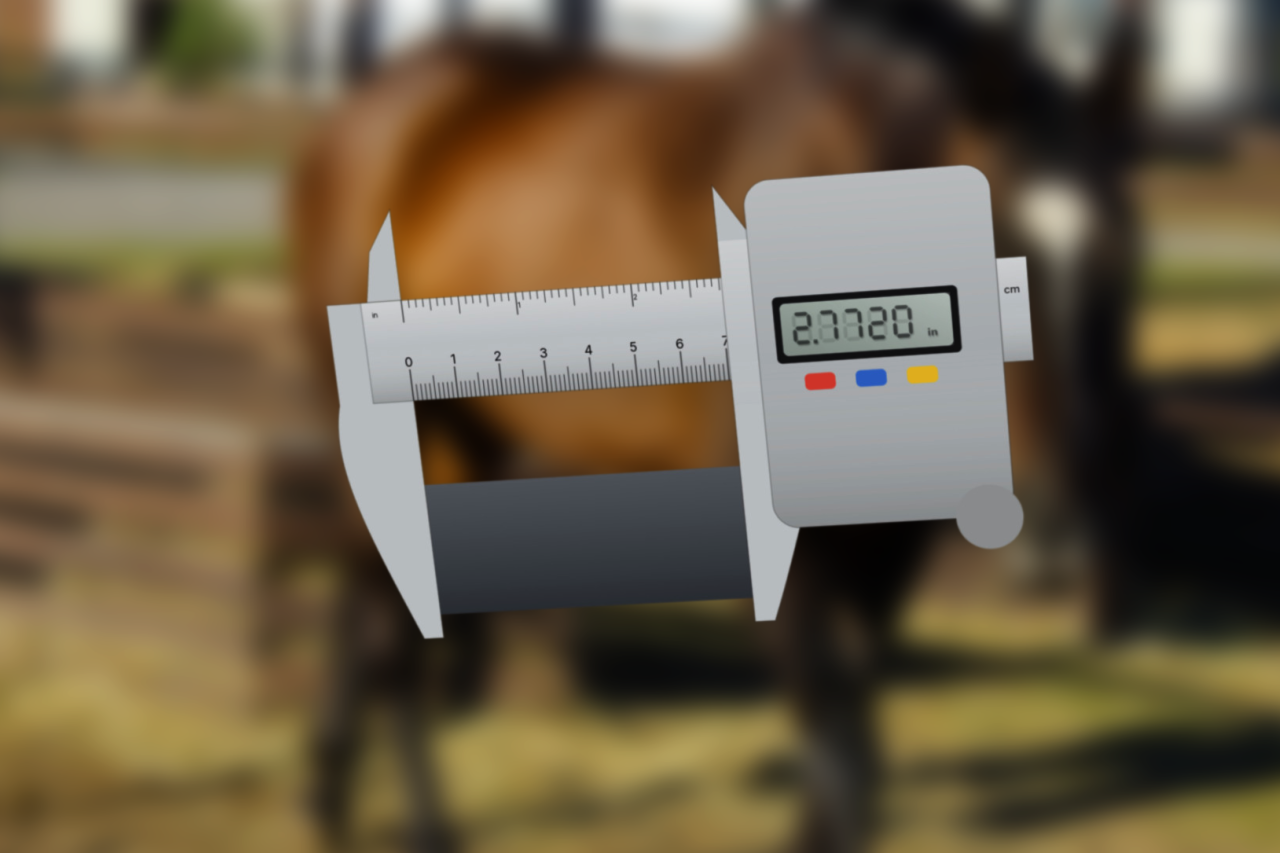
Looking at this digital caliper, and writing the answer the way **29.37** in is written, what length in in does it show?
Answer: **2.7720** in
